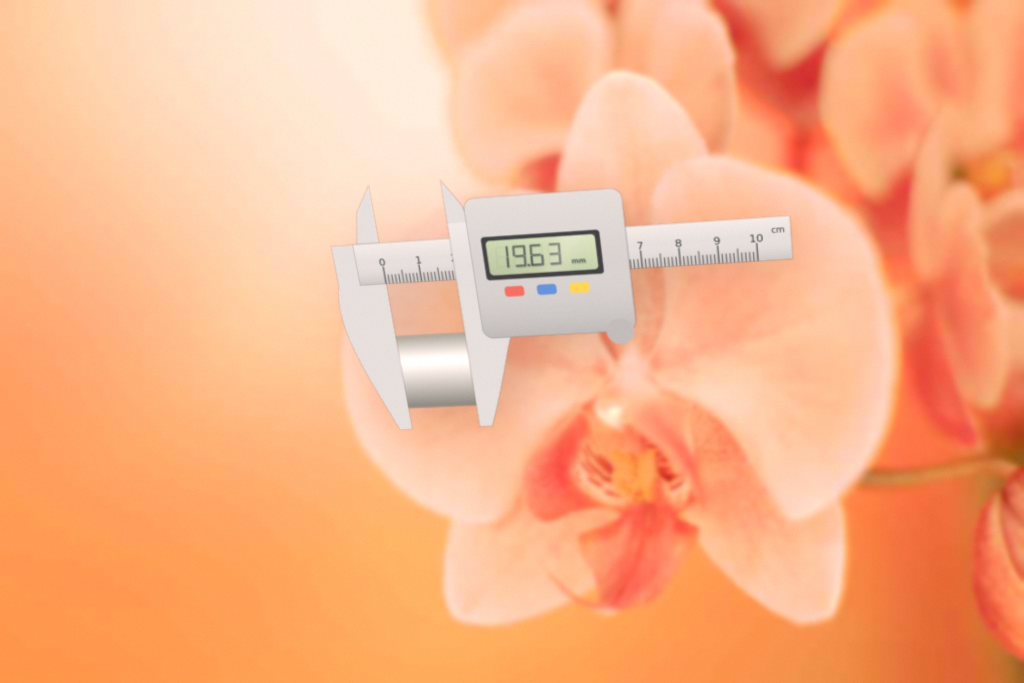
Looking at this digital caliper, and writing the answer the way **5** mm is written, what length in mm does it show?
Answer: **19.63** mm
